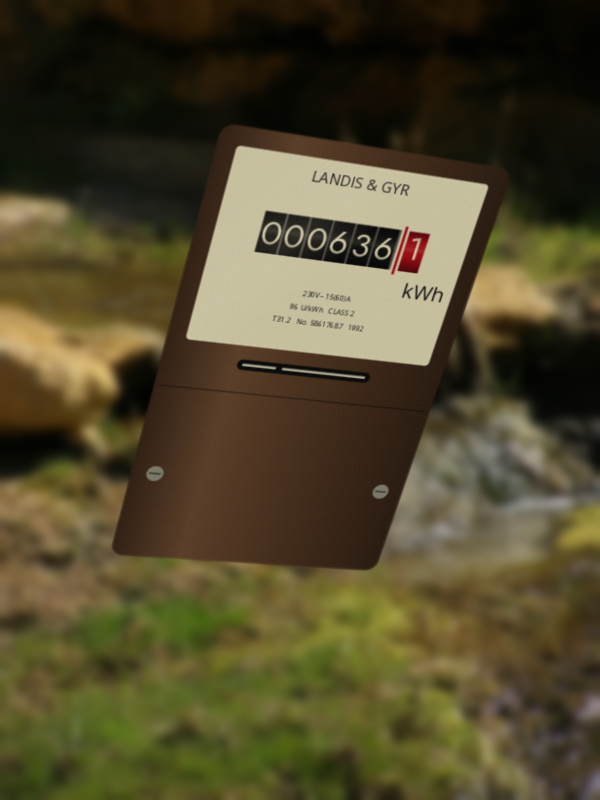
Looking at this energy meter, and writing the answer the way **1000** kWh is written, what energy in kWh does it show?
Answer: **636.1** kWh
